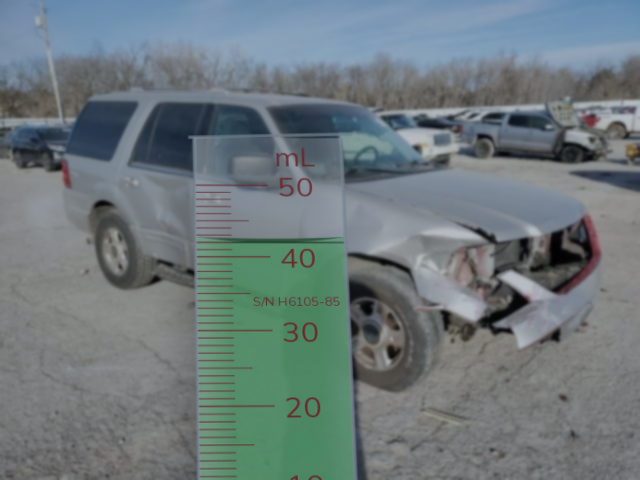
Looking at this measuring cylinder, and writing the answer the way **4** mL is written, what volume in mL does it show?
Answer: **42** mL
